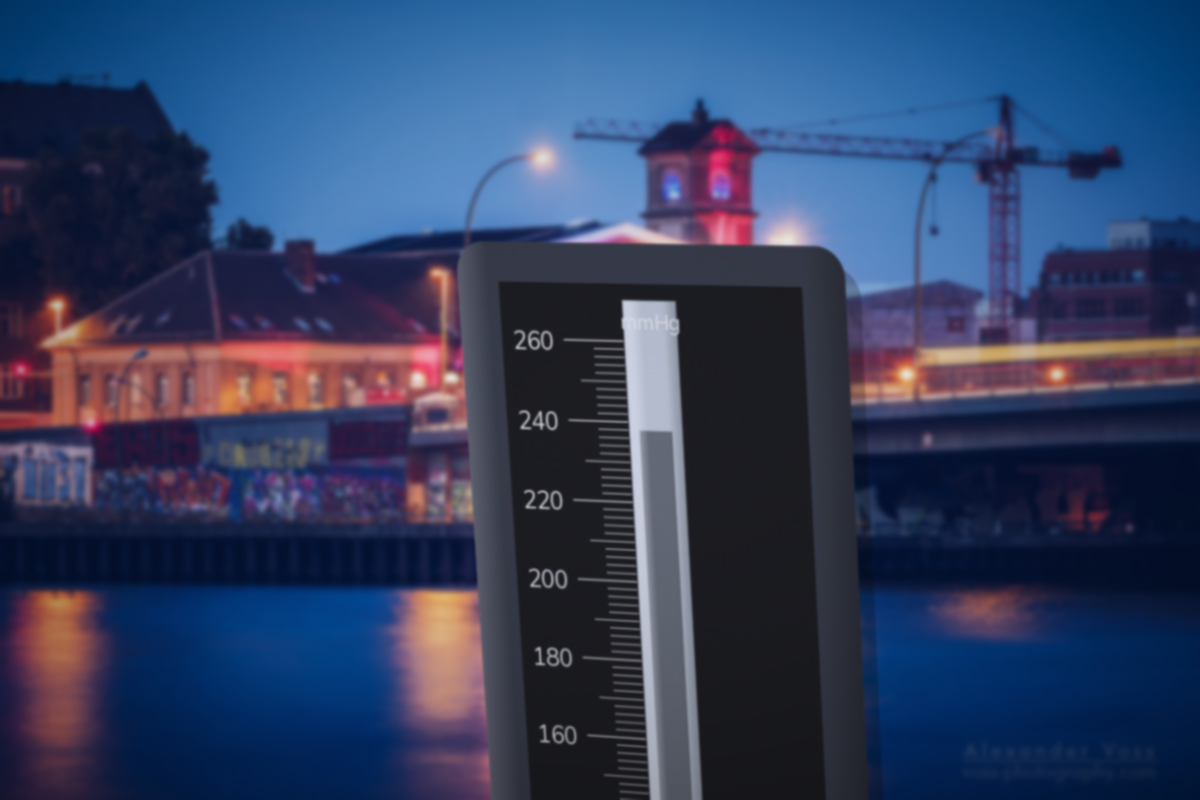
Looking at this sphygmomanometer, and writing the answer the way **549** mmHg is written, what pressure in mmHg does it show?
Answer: **238** mmHg
